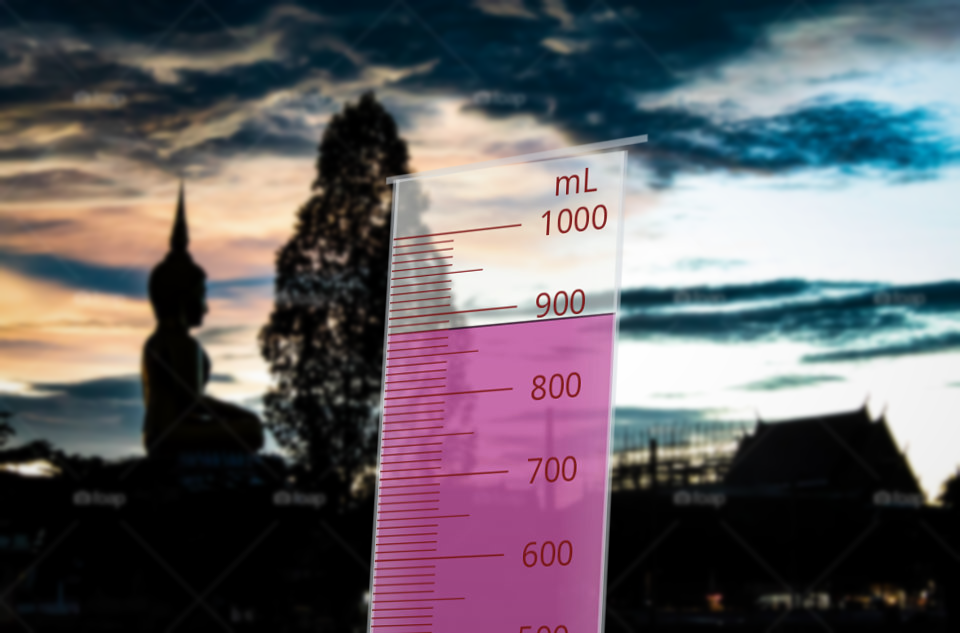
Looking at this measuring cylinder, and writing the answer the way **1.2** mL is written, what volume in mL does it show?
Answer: **880** mL
